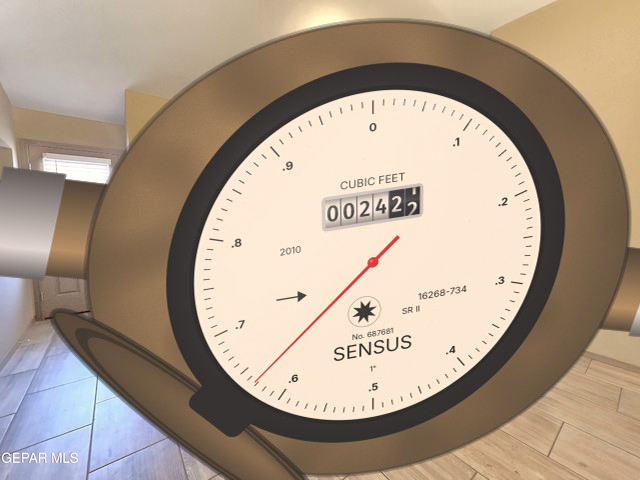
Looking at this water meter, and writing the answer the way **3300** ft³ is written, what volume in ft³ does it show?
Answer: **2421.63** ft³
